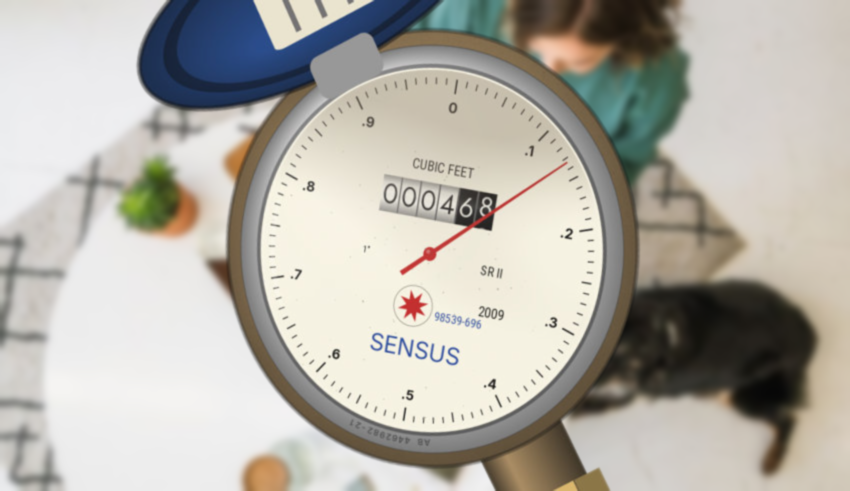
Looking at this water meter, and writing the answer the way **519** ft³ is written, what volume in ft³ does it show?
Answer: **468.13** ft³
